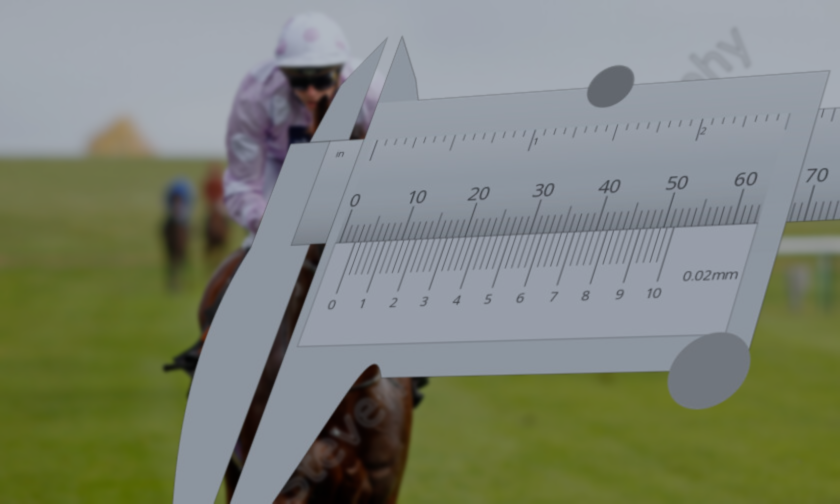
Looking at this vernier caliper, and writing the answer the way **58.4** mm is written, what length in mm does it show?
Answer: **2.5** mm
